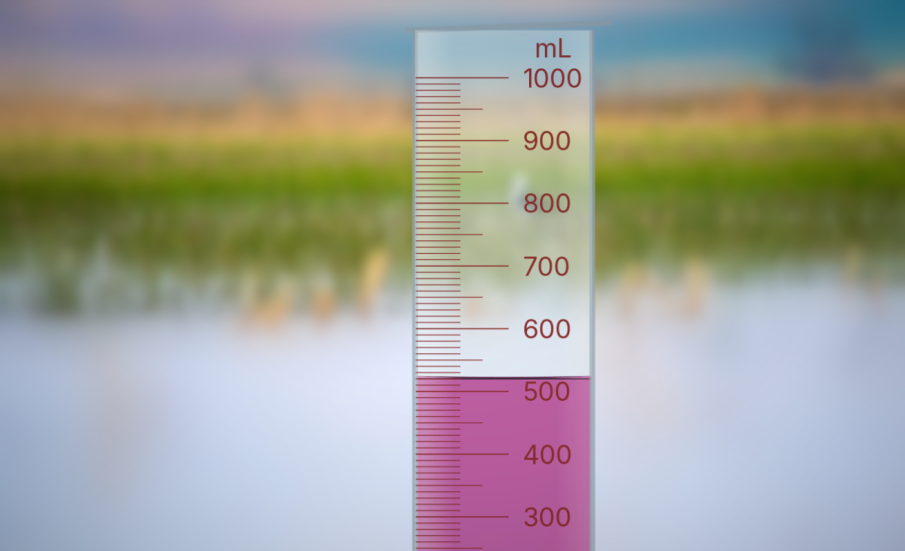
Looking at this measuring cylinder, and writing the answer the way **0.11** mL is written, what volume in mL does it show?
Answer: **520** mL
